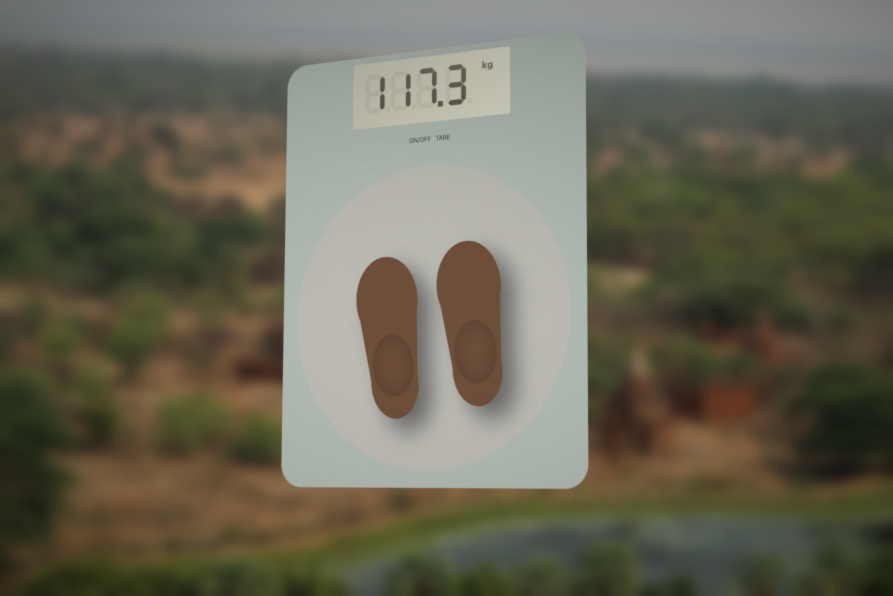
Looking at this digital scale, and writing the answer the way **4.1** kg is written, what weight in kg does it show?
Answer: **117.3** kg
